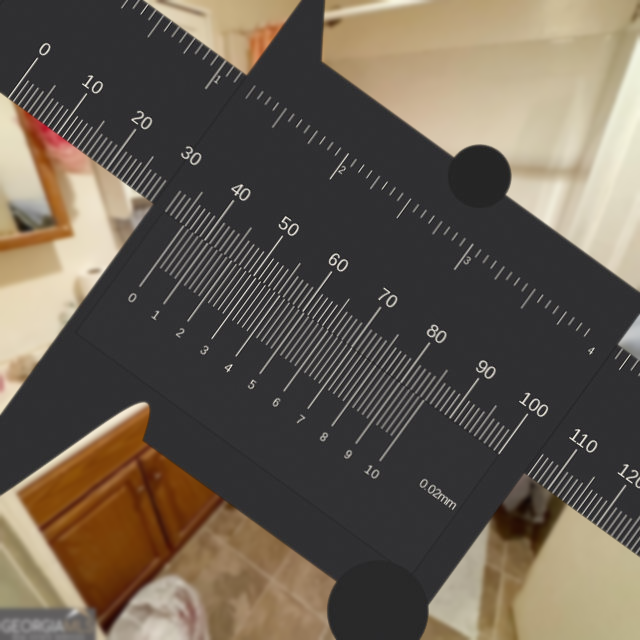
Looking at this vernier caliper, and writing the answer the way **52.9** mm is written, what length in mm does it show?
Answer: **35.8** mm
